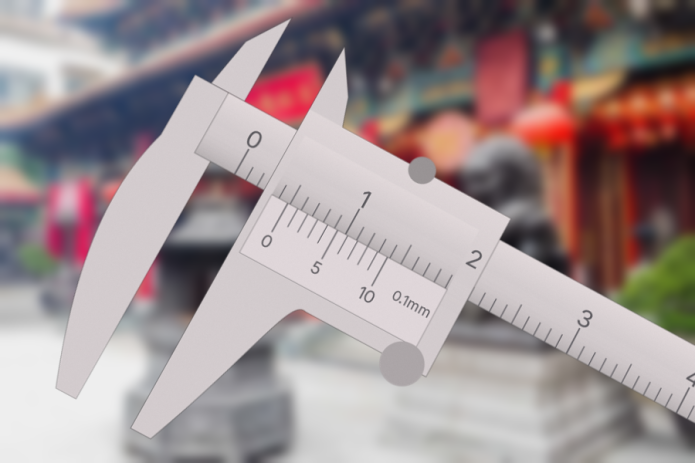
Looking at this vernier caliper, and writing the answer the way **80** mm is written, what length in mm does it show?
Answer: **4.8** mm
